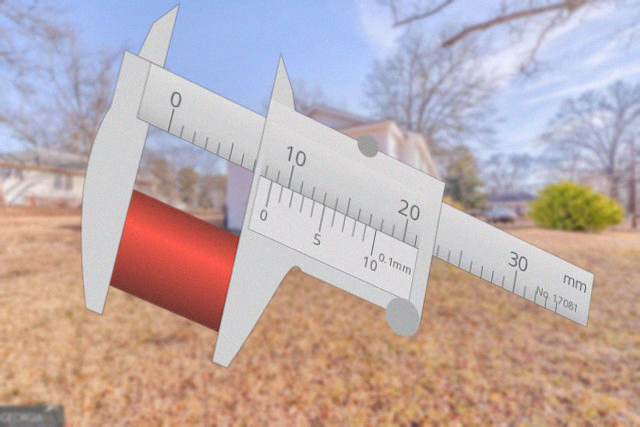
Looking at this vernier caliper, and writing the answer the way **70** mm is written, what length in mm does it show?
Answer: **8.6** mm
